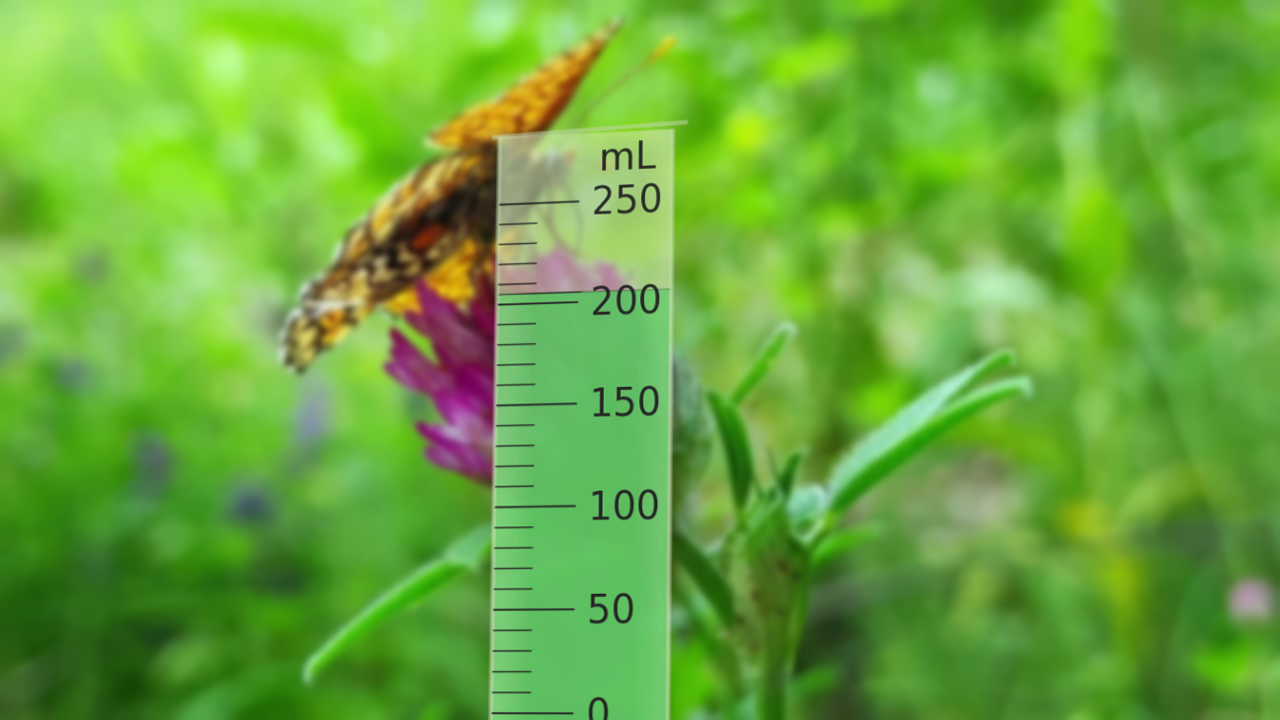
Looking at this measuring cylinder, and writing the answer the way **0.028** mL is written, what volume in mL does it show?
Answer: **205** mL
